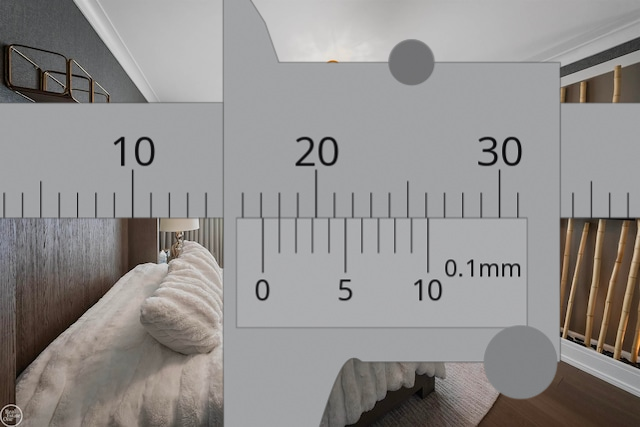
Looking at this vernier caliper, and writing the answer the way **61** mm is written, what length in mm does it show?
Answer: **17.1** mm
